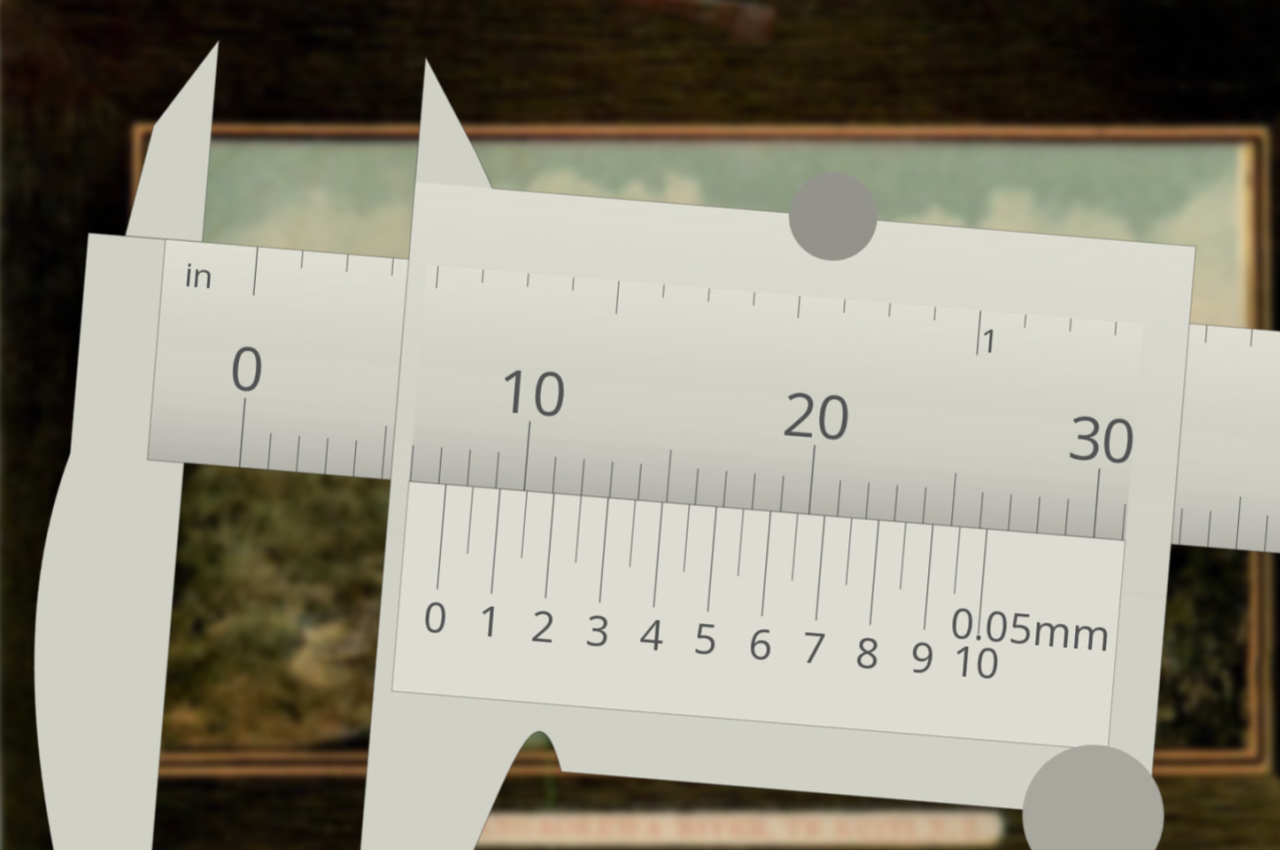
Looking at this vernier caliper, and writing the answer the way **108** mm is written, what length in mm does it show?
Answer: **7.25** mm
